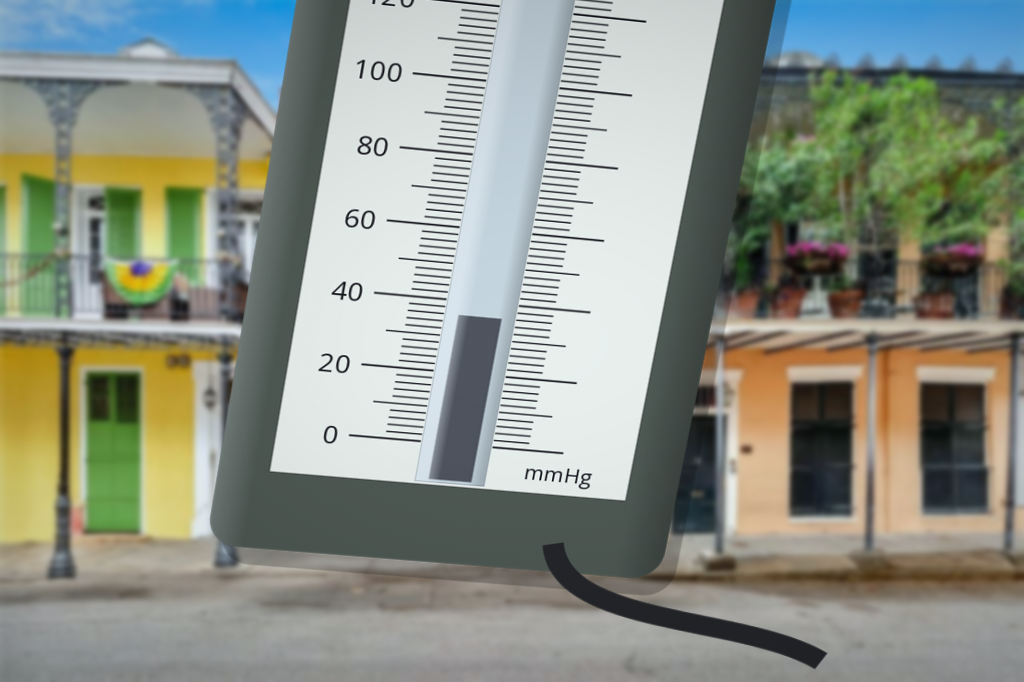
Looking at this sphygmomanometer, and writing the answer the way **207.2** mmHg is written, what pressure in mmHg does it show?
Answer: **36** mmHg
